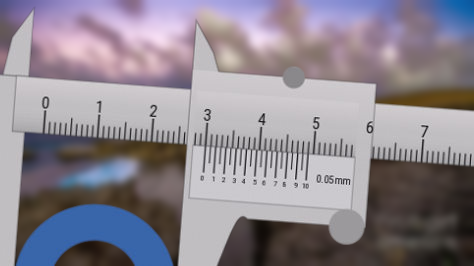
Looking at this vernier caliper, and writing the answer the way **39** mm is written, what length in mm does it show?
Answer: **30.0** mm
